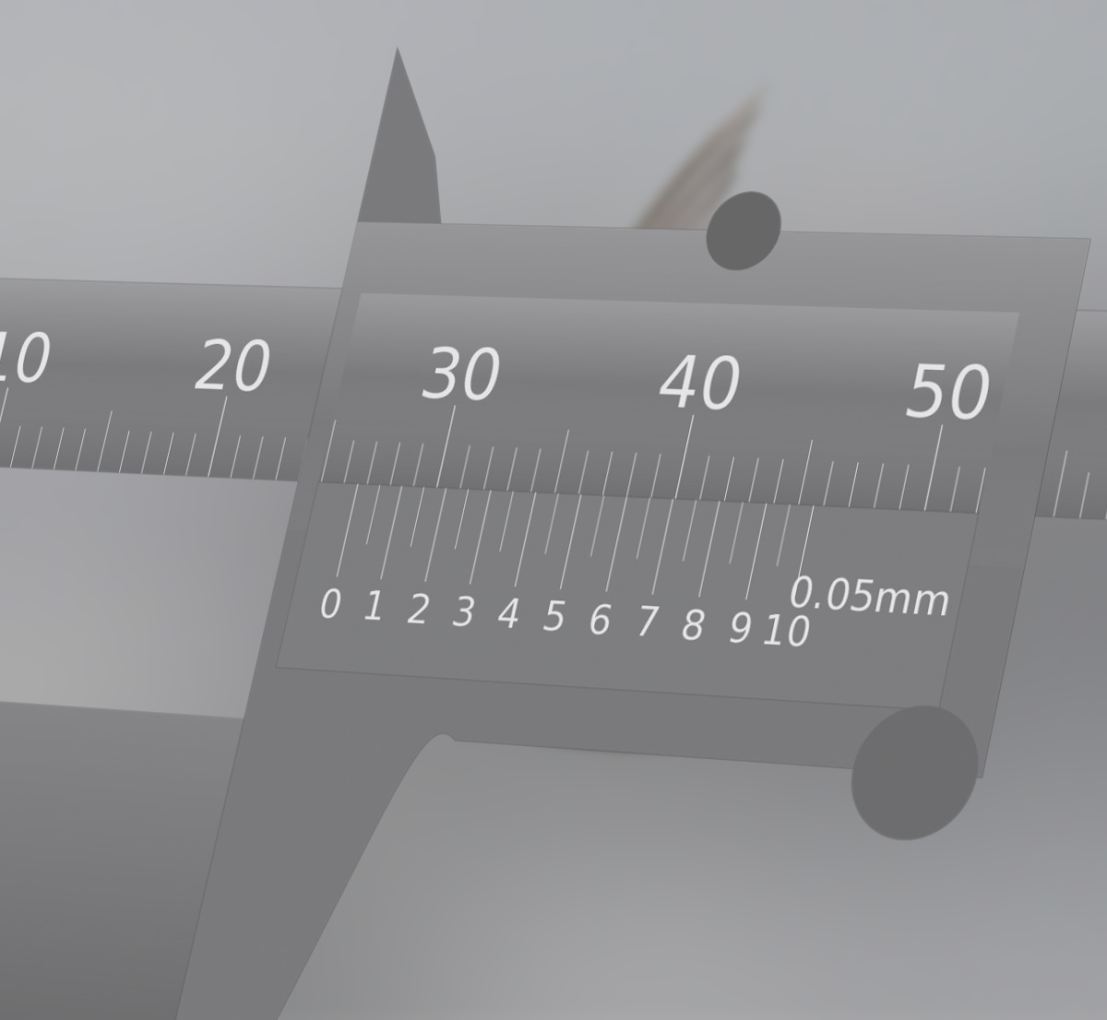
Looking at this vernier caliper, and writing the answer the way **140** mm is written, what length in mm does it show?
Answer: **26.60** mm
